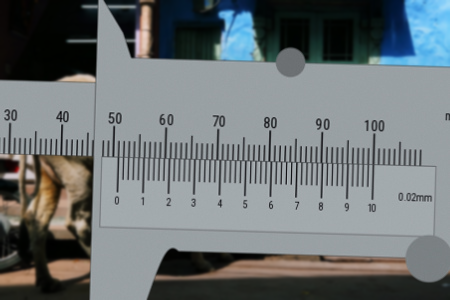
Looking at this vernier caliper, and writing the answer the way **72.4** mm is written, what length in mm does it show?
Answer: **51.0** mm
